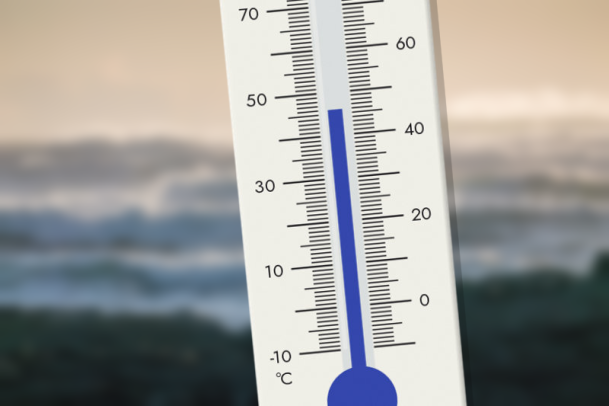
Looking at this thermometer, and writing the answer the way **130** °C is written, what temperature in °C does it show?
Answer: **46** °C
